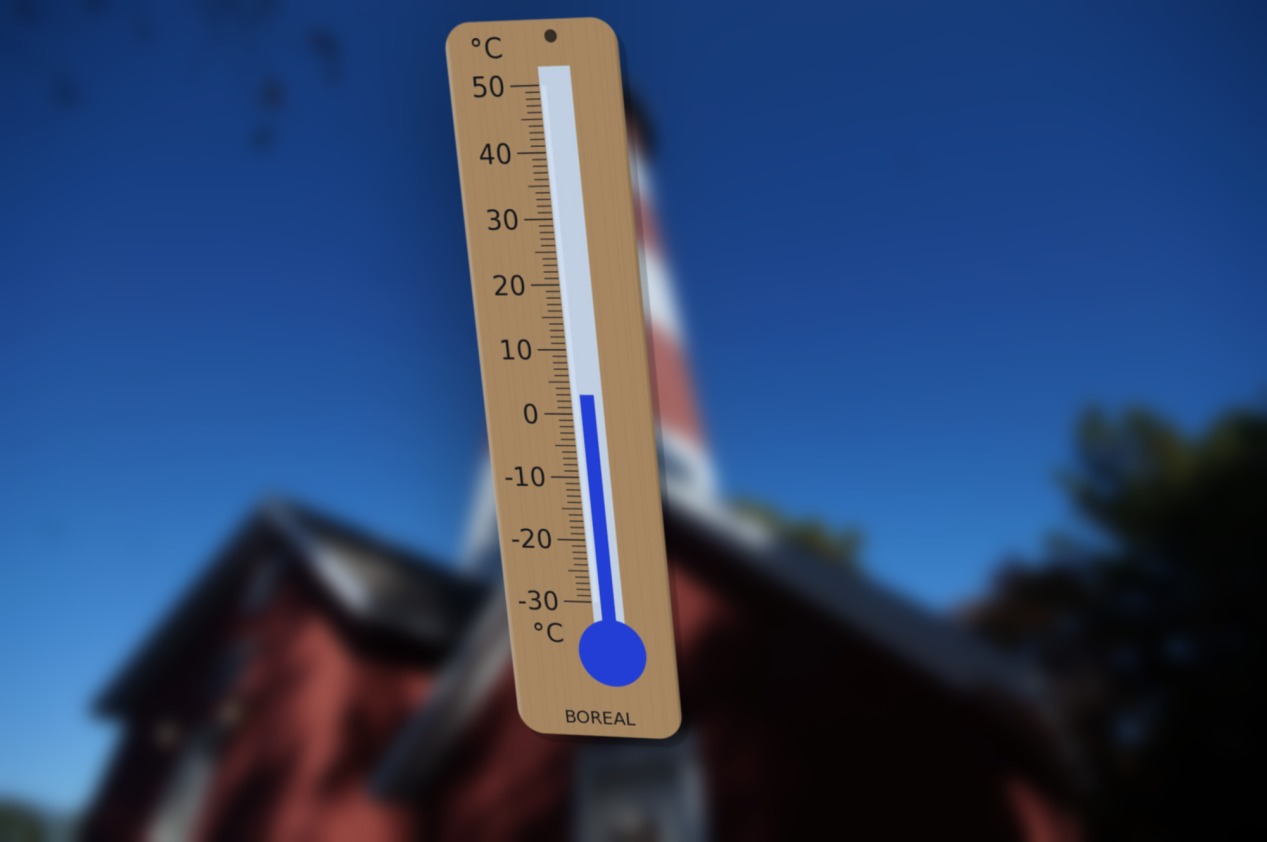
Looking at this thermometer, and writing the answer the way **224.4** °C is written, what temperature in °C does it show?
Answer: **3** °C
